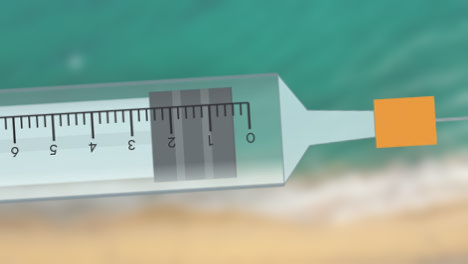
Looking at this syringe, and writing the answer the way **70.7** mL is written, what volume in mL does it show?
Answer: **0.4** mL
